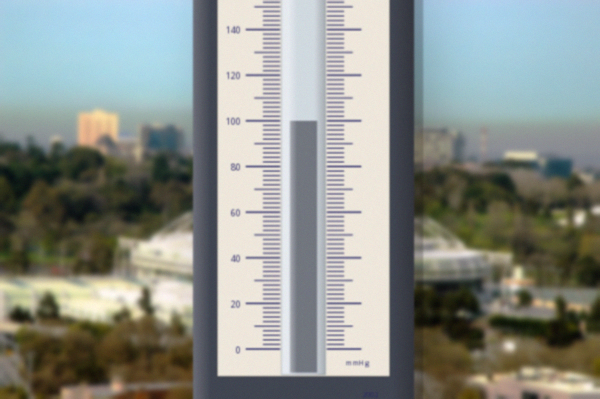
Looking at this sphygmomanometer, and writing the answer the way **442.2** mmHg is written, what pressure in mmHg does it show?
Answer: **100** mmHg
